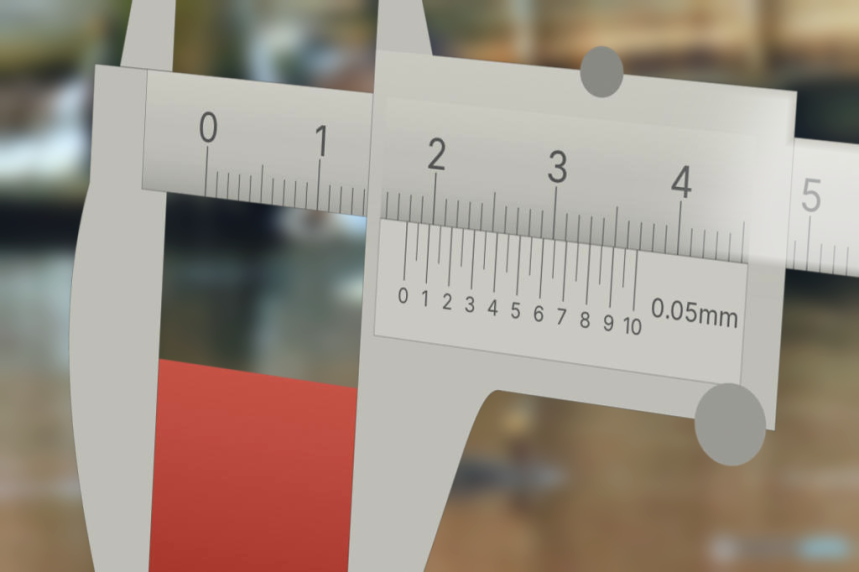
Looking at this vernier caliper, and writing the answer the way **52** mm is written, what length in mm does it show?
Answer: **17.8** mm
